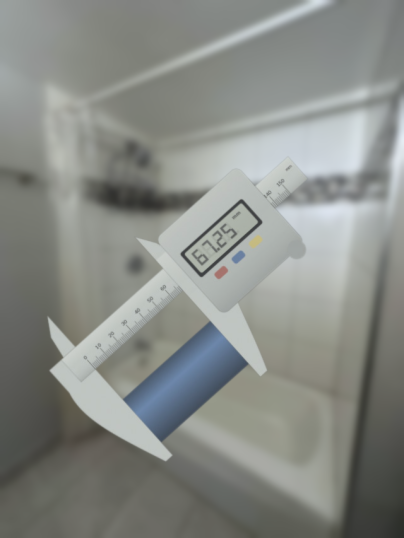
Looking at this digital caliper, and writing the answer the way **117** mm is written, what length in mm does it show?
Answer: **67.25** mm
